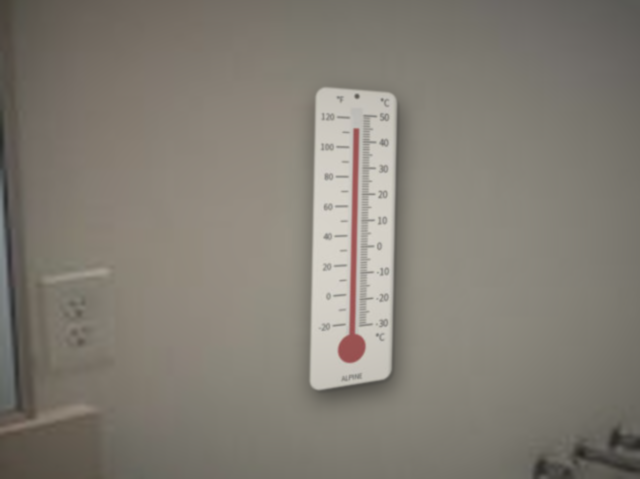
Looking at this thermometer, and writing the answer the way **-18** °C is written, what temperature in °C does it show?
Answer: **45** °C
